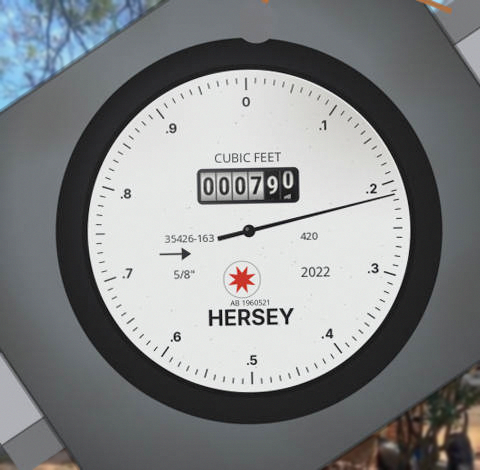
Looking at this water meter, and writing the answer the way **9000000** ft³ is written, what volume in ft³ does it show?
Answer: **790.21** ft³
